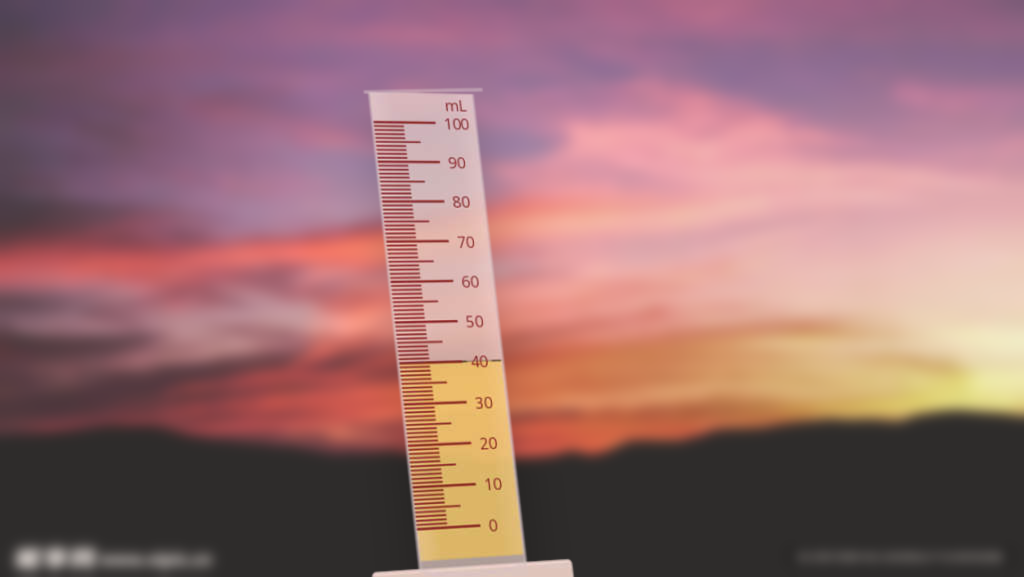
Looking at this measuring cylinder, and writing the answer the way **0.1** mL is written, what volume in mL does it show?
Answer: **40** mL
